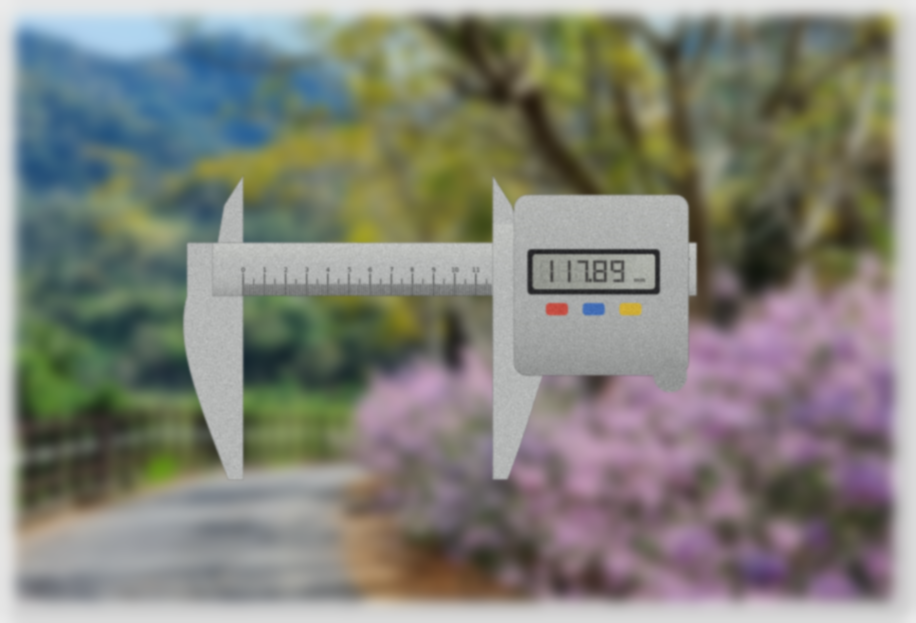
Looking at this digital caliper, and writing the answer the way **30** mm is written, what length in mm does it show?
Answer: **117.89** mm
